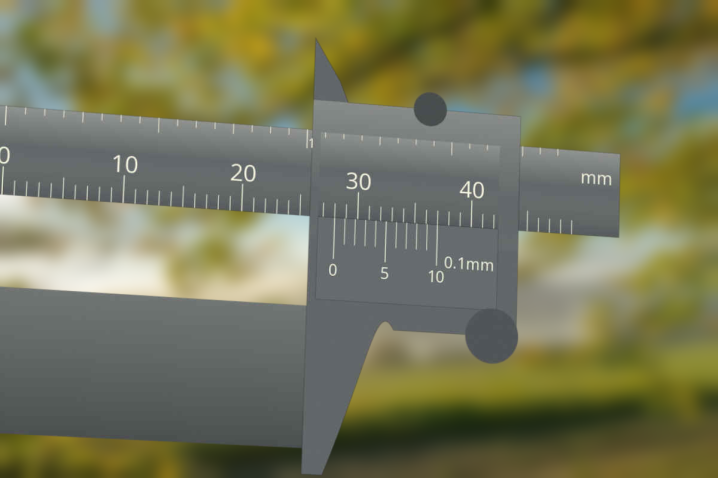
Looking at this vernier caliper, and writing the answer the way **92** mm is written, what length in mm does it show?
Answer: **28.0** mm
